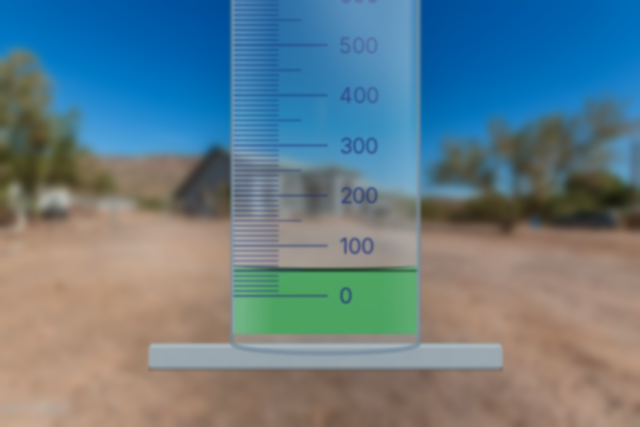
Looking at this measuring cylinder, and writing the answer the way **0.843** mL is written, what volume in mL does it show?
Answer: **50** mL
